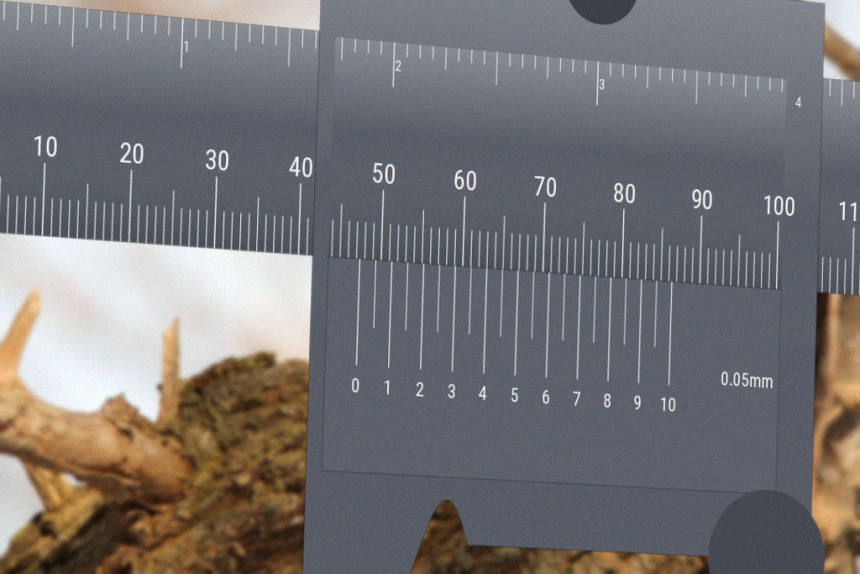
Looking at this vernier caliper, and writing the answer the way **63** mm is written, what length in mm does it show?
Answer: **47.4** mm
